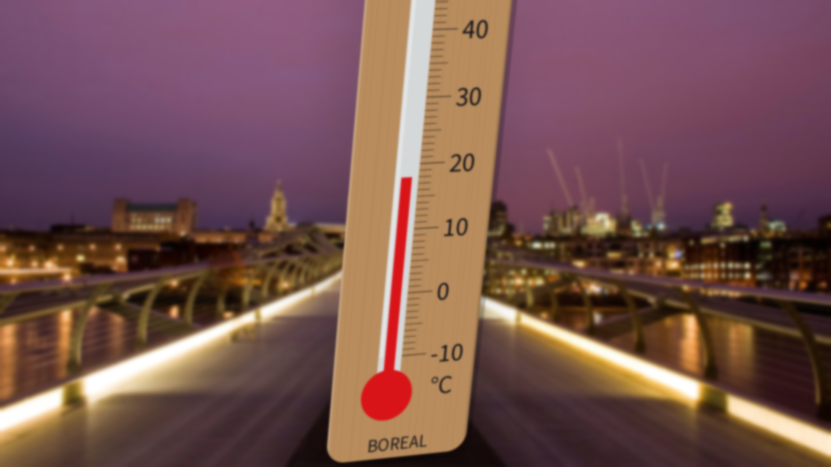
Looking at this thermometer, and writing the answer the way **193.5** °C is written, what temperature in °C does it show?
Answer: **18** °C
